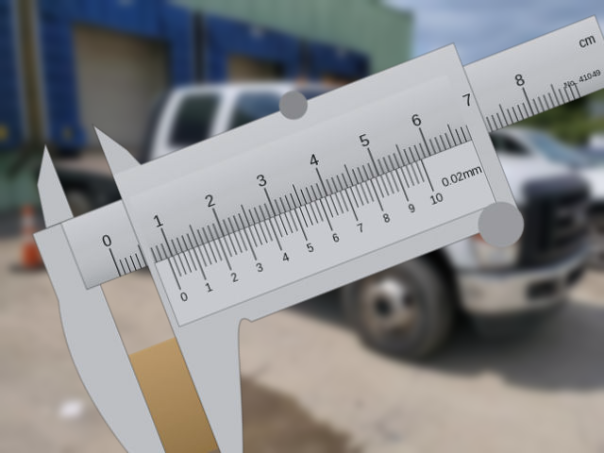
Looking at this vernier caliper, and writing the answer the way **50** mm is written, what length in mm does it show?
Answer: **9.2** mm
